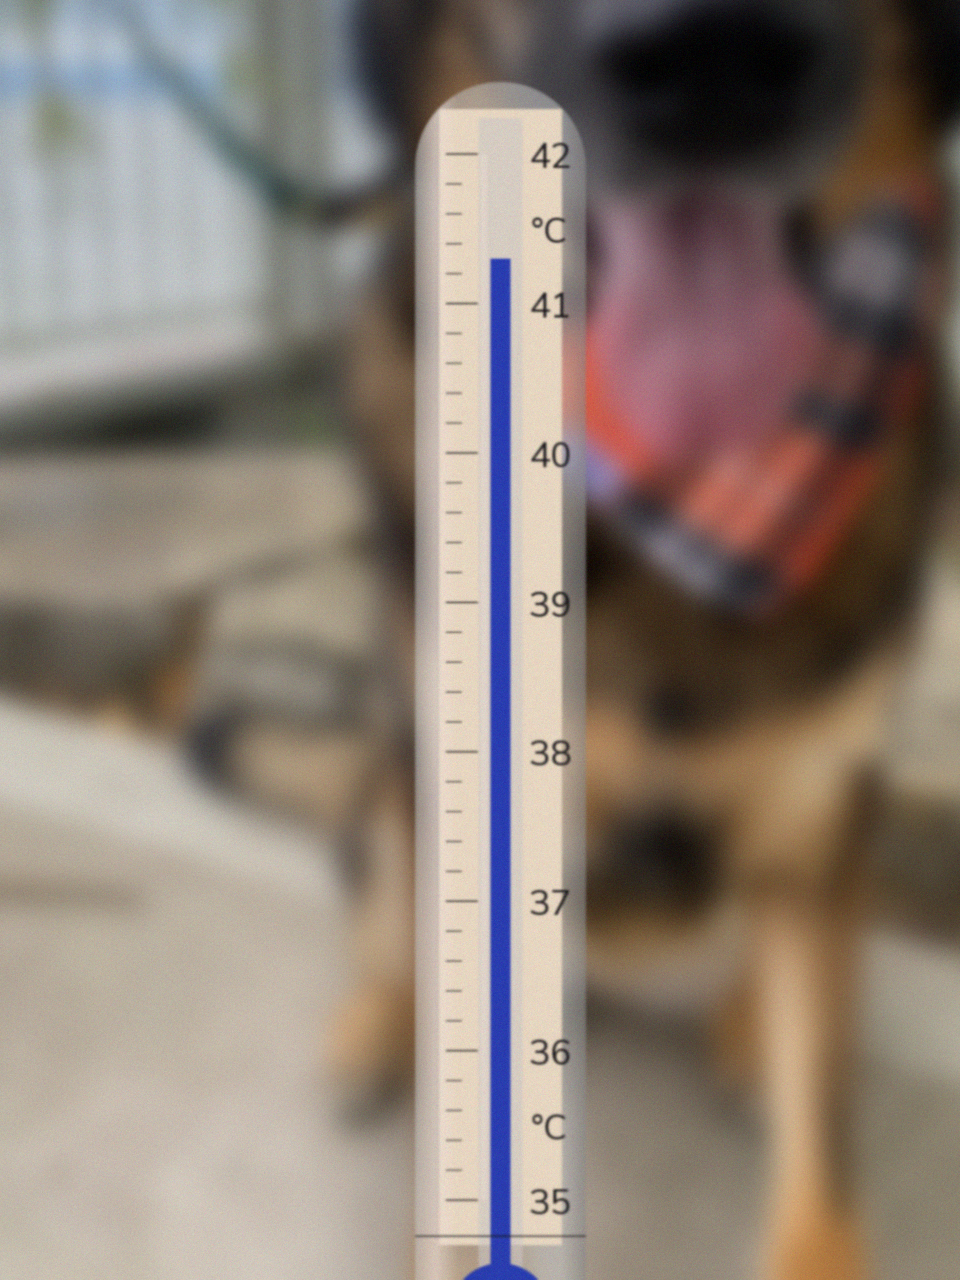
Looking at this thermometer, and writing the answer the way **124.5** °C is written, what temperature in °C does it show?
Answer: **41.3** °C
